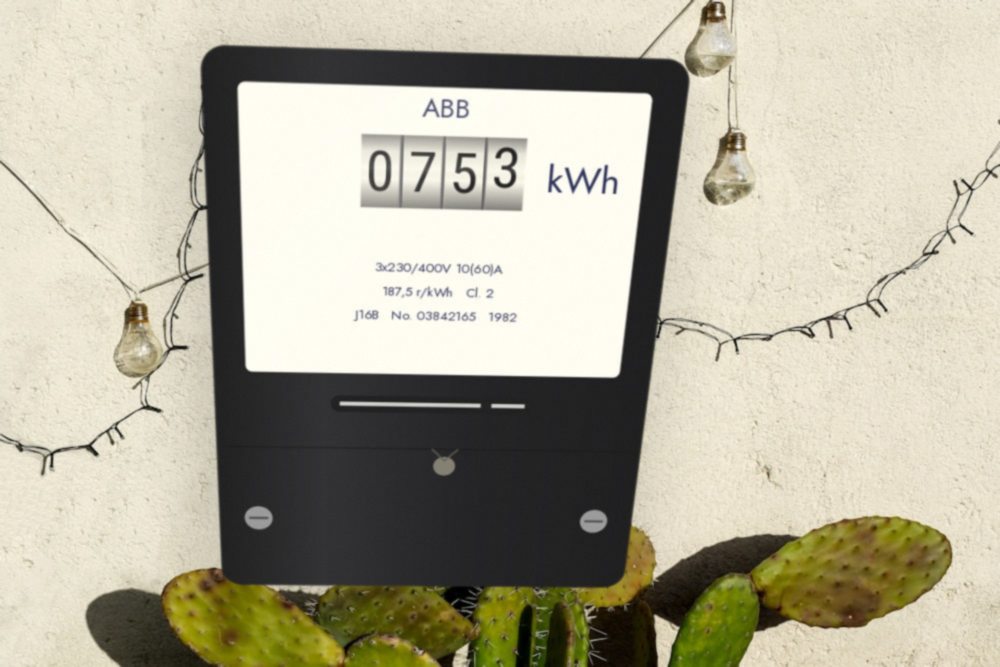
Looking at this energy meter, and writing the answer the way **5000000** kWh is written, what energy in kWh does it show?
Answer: **753** kWh
